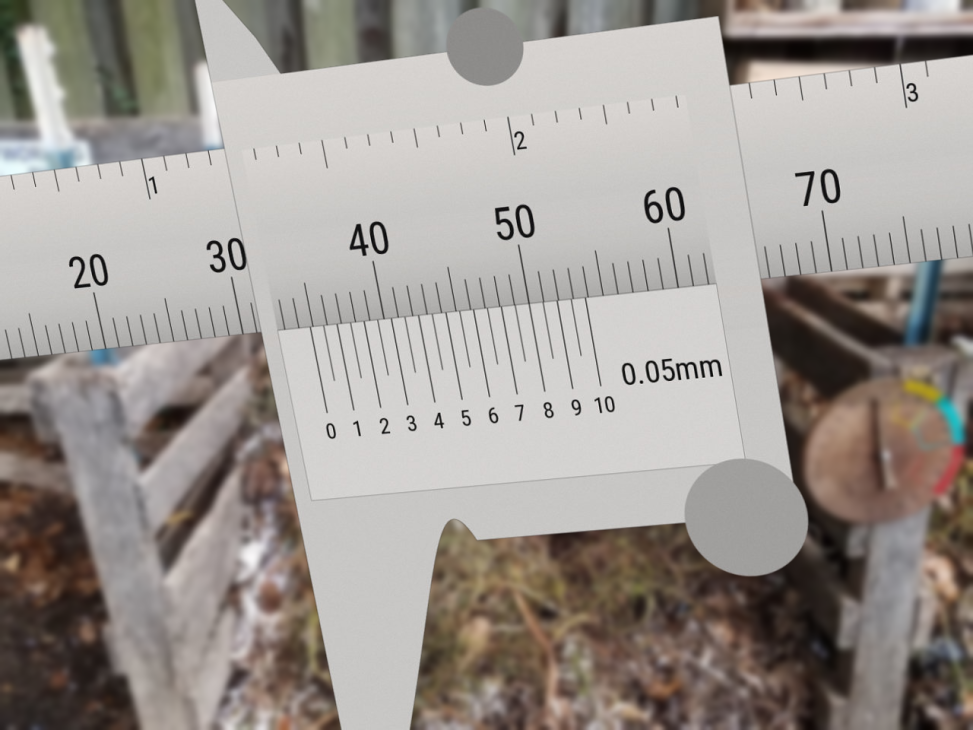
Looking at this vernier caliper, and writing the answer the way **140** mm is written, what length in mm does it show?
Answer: **34.8** mm
